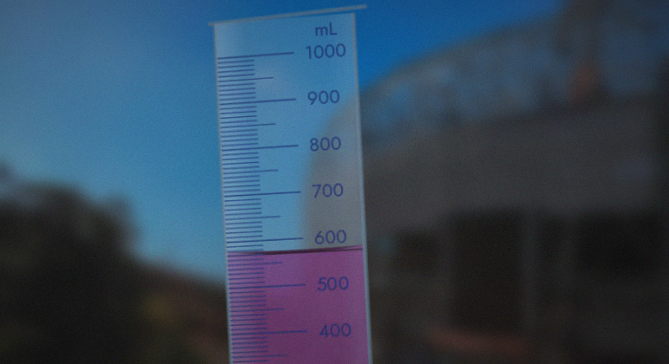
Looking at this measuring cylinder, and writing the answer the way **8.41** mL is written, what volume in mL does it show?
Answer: **570** mL
